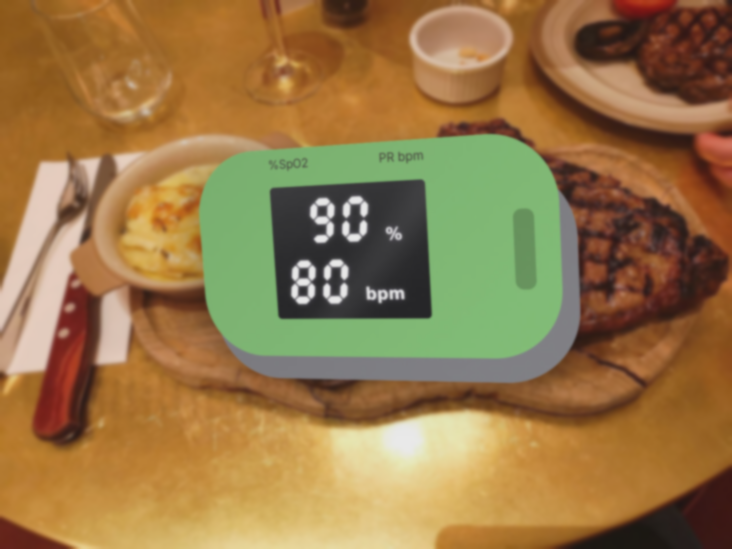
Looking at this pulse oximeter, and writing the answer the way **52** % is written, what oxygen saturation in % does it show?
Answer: **90** %
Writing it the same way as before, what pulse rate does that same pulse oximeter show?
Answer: **80** bpm
